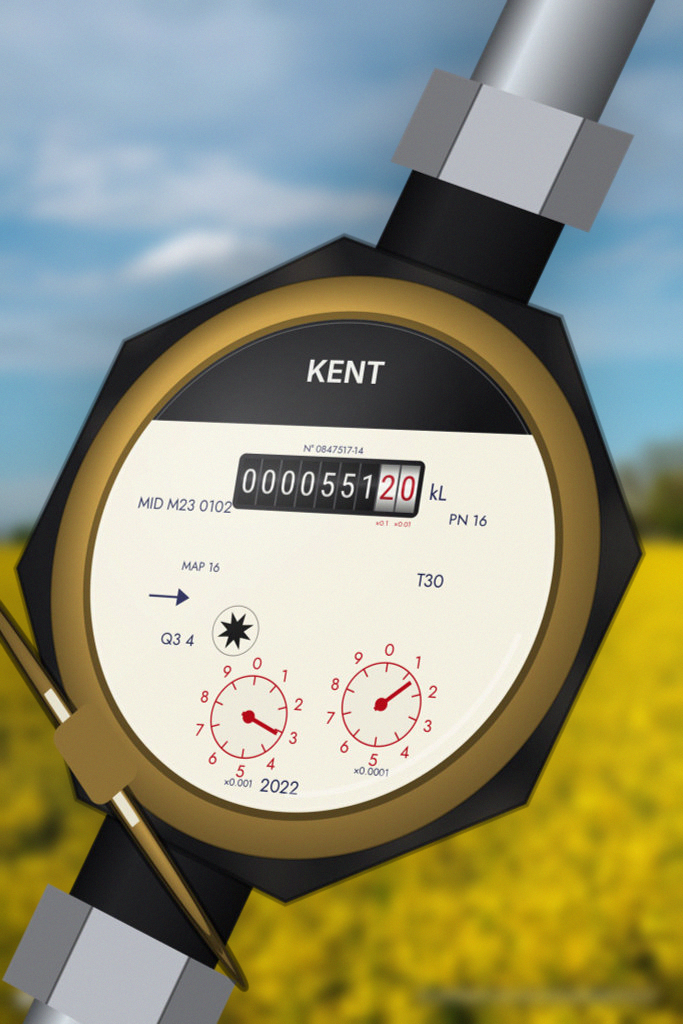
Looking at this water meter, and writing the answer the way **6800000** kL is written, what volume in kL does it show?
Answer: **551.2031** kL
